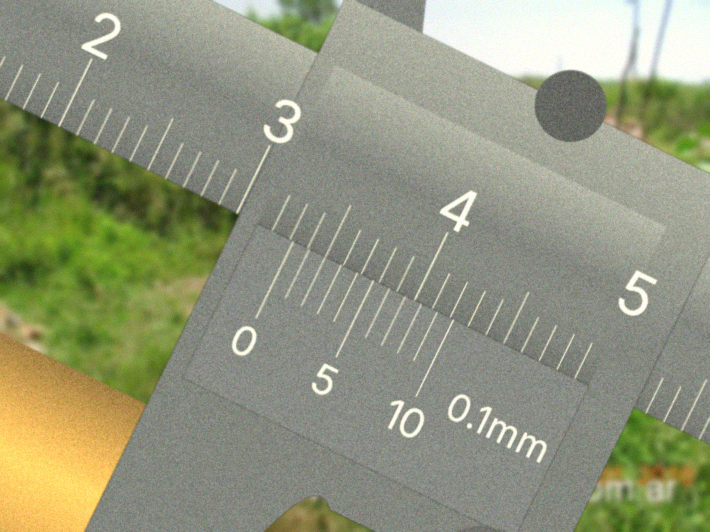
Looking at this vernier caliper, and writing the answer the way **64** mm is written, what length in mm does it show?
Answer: **33.2** mm
